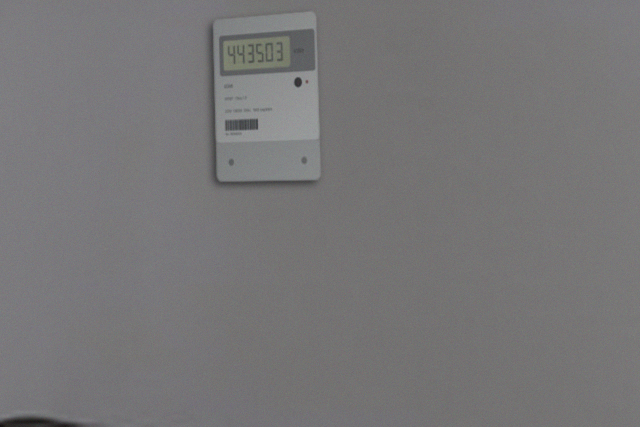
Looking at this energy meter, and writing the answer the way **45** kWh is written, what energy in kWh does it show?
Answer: **443503** kWh
